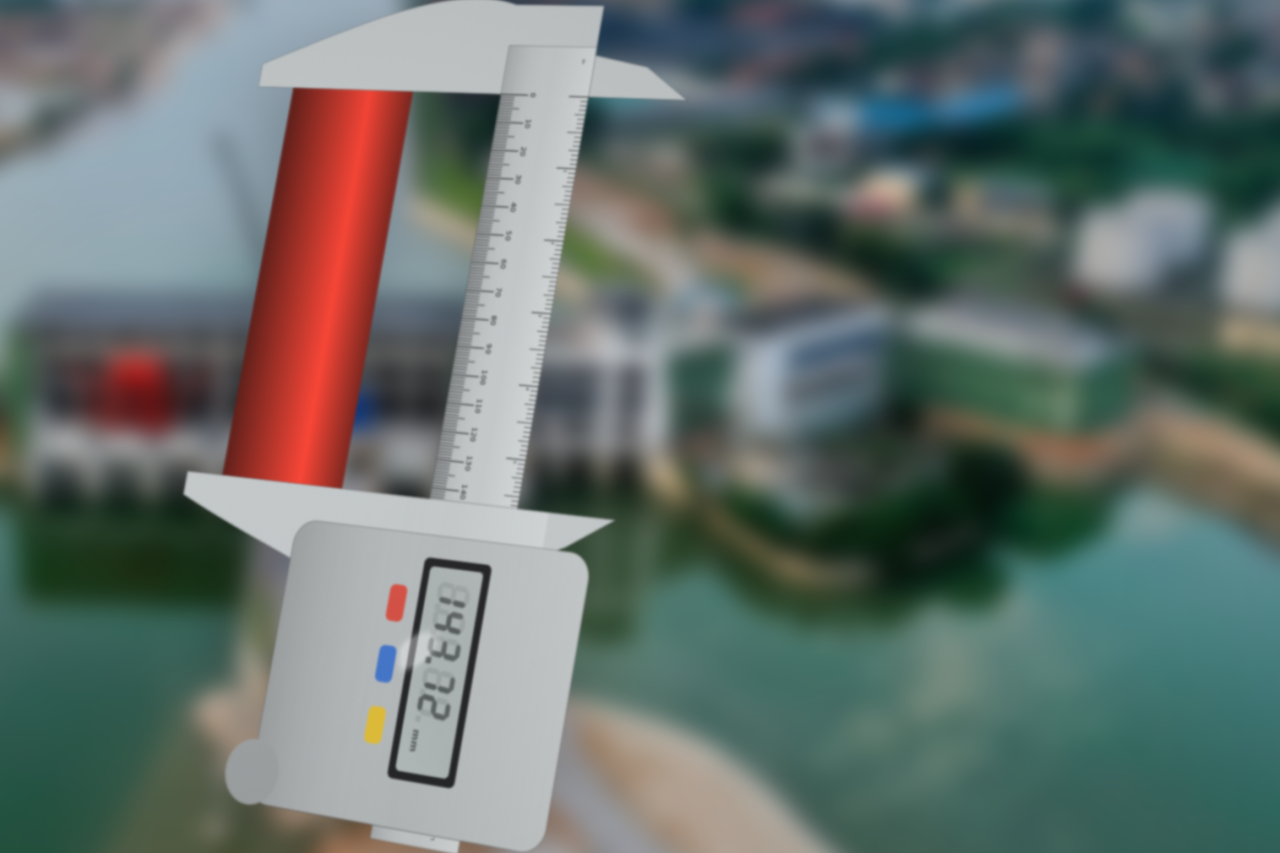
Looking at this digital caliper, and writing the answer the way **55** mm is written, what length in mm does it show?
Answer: **143.72** mm
